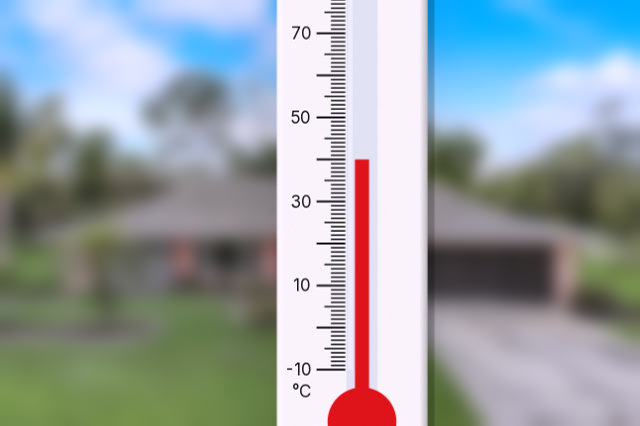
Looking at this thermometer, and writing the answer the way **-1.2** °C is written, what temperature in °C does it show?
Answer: **40** °C
